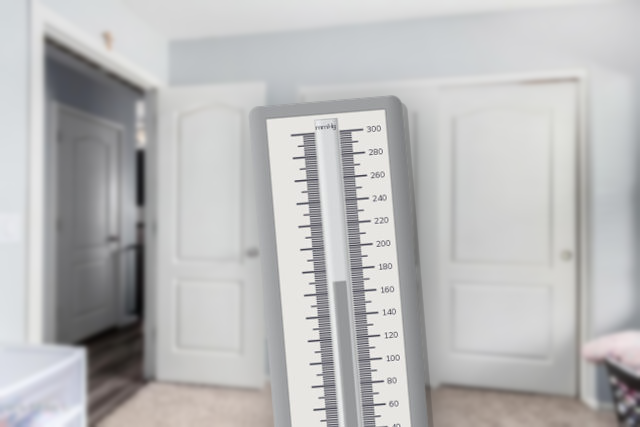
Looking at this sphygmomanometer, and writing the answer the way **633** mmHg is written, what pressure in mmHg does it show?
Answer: **170** mmHg
